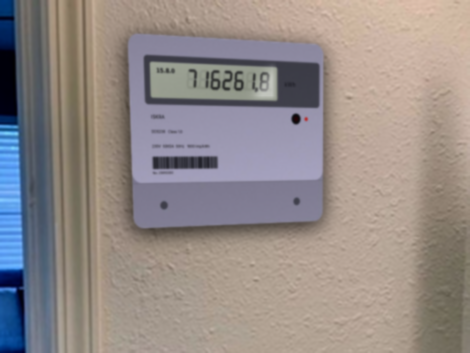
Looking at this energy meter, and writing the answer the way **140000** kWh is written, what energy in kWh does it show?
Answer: **716261.8** kWh
